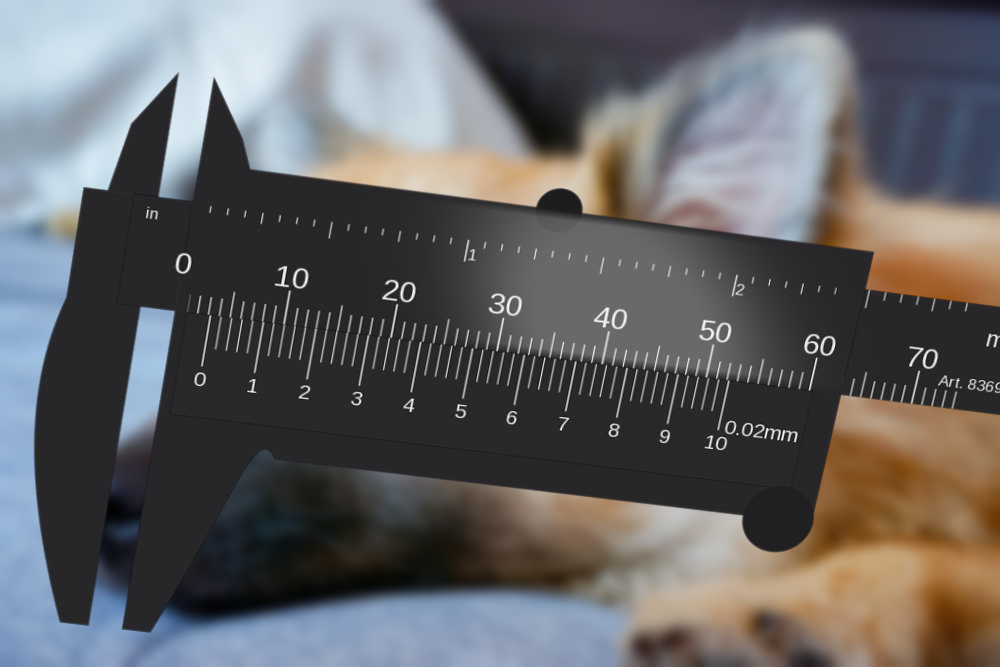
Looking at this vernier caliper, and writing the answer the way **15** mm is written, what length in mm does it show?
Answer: **3.2** mm
